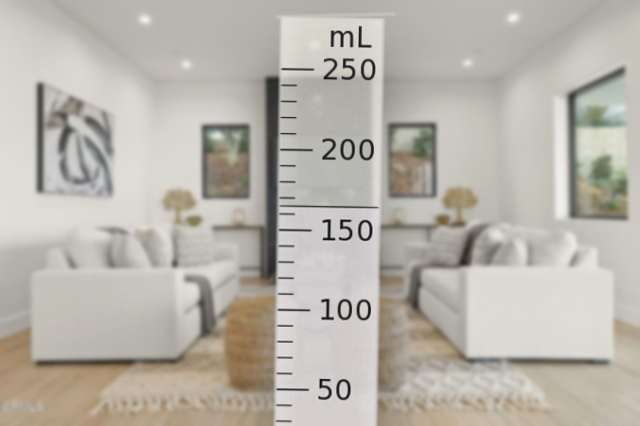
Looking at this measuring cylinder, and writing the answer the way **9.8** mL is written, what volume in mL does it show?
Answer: **165** mL
